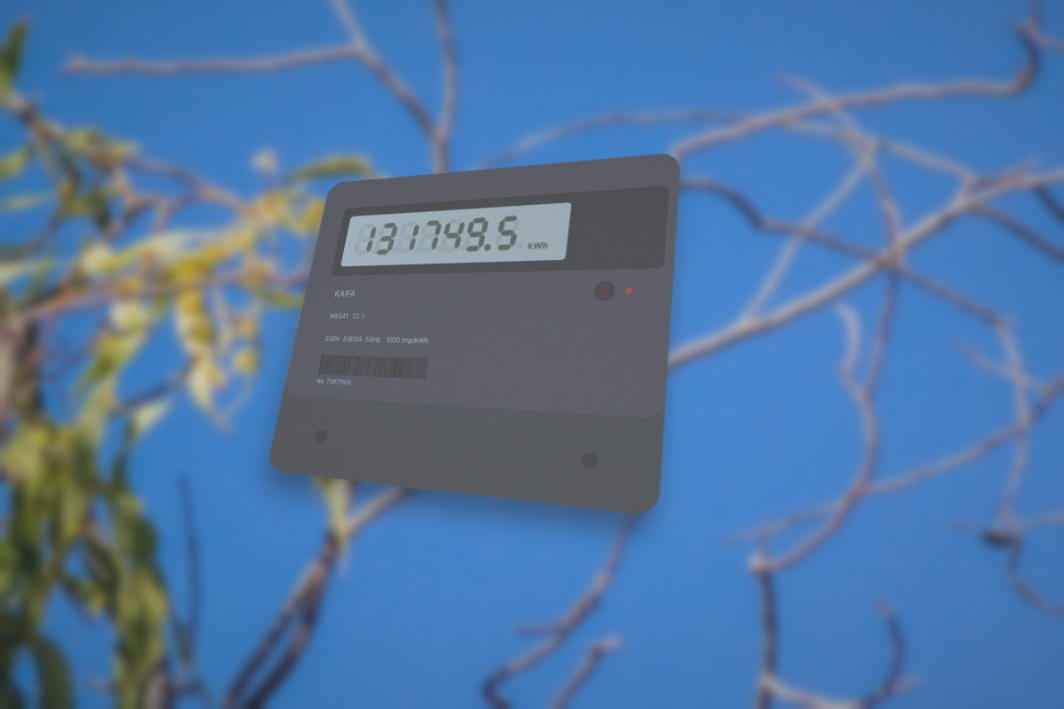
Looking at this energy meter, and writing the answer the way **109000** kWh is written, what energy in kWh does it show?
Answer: **131749.5** kWh
